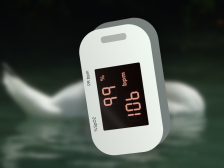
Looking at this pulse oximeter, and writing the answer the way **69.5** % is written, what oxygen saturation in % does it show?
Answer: **99** %
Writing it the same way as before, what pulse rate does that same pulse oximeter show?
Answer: **106** bpm
